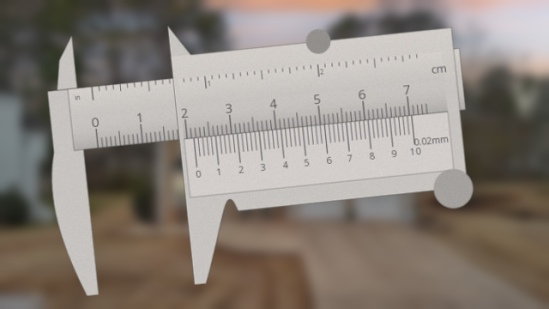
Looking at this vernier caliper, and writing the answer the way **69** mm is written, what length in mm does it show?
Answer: **21.5** mm
